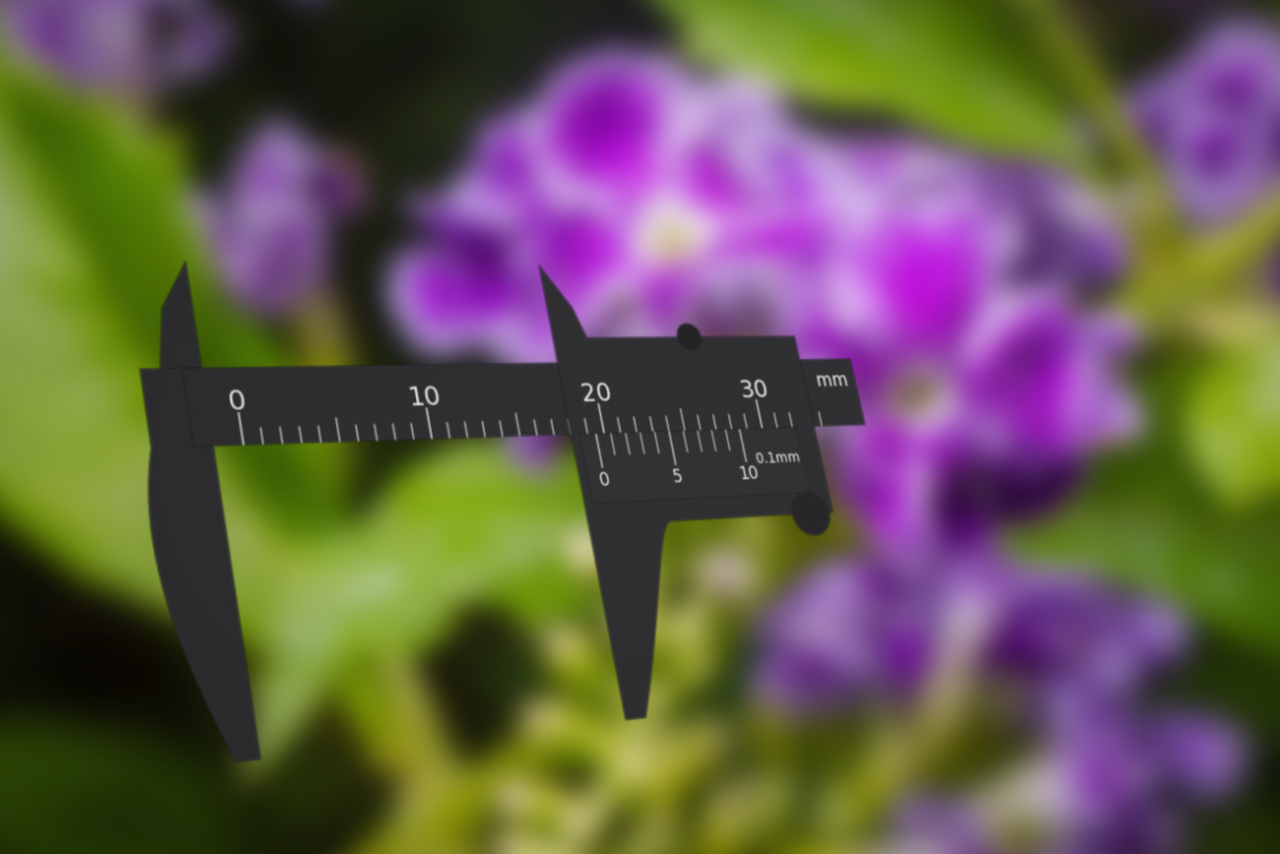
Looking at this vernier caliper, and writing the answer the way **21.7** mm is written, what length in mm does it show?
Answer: **19.5** mm
